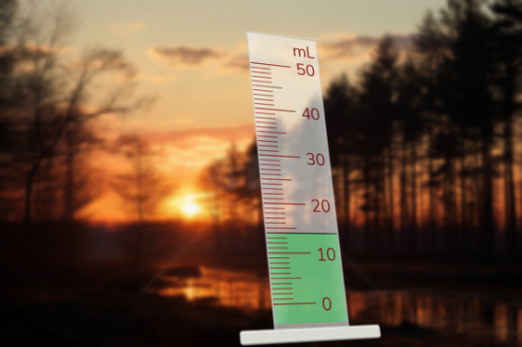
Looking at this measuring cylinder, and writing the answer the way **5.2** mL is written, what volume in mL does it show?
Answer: **14** mL
